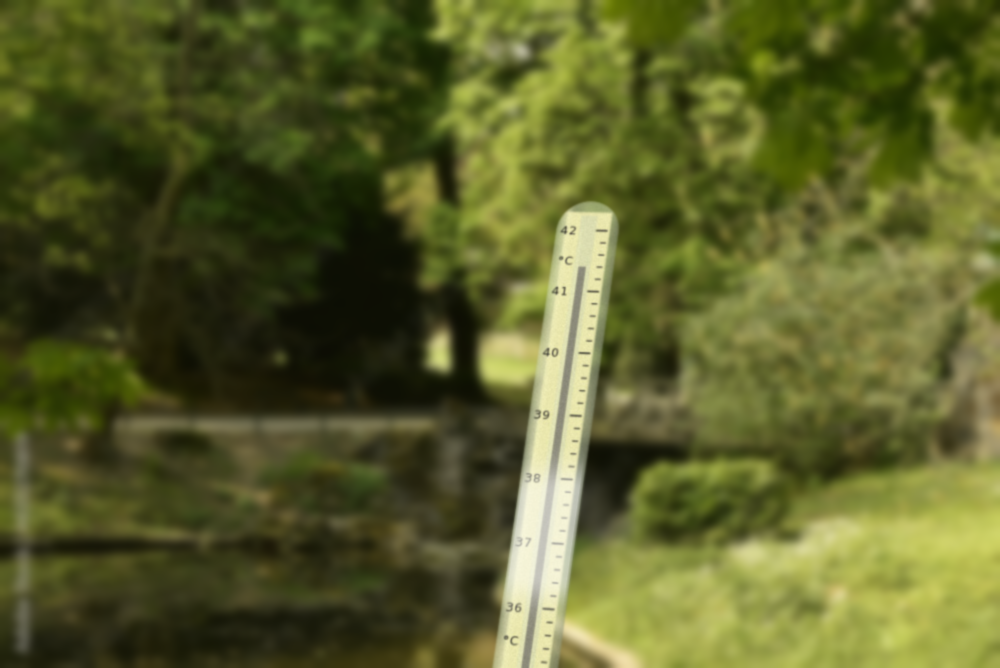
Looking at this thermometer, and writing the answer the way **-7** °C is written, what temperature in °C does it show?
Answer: **41.4** °C
